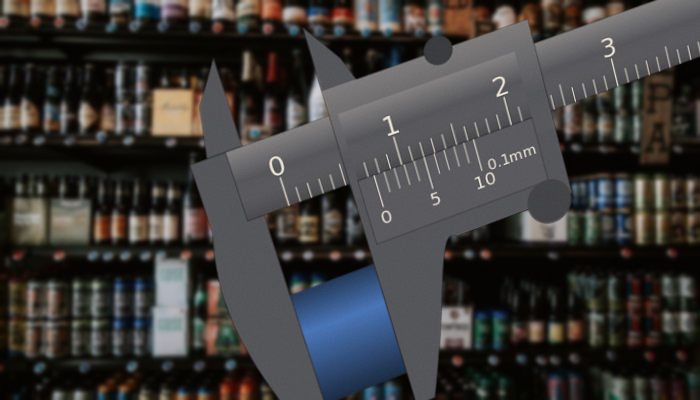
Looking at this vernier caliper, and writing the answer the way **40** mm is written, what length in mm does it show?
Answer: **7.5** mm
